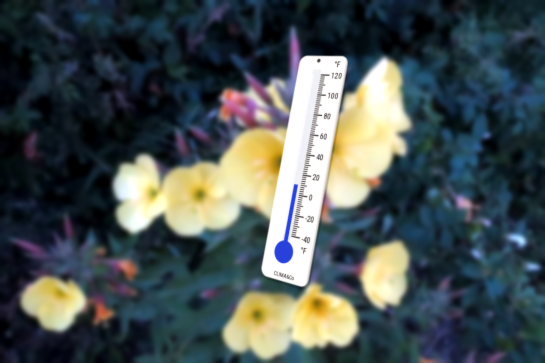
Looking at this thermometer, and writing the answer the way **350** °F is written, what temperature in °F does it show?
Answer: **10** °F
